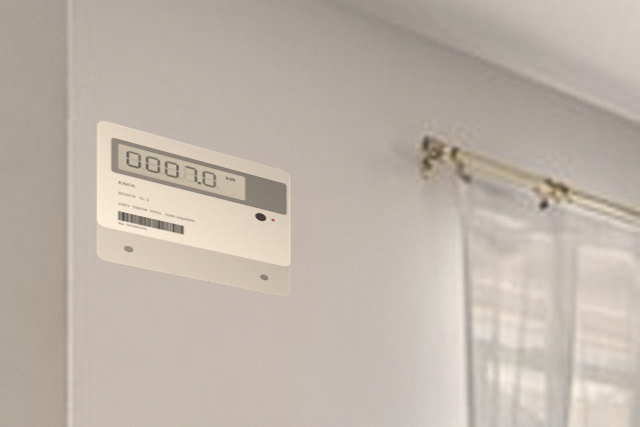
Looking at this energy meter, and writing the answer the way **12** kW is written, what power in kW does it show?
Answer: **7.0** kW
